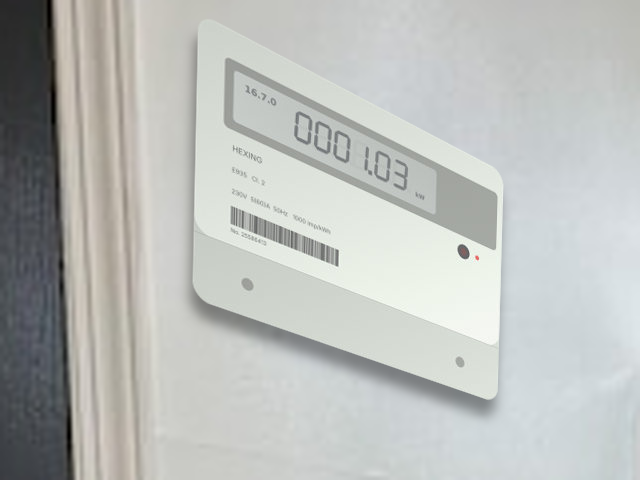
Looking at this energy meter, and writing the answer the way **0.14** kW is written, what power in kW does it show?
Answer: **1.03** kW
